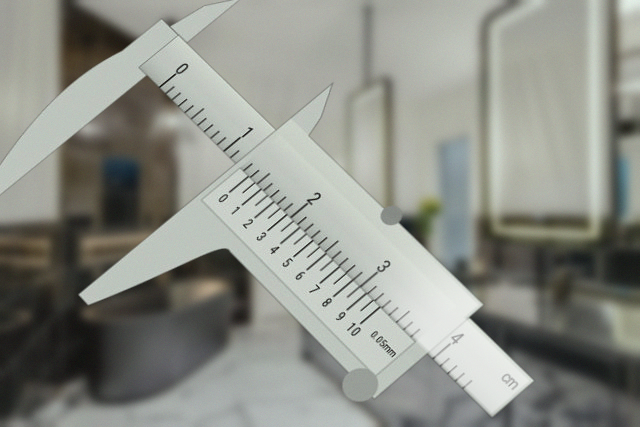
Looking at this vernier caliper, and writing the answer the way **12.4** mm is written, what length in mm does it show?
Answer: **13.8** mm
